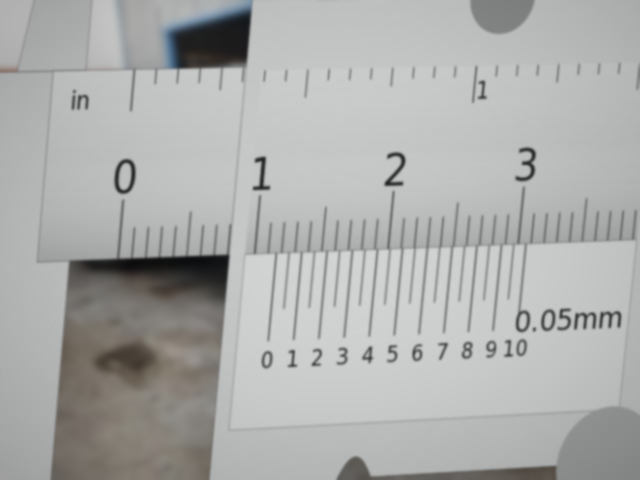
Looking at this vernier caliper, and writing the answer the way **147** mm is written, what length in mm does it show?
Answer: **11.6** mm
